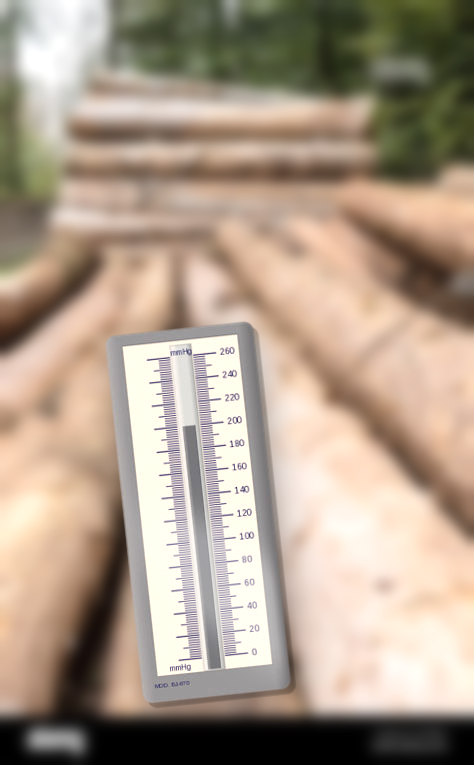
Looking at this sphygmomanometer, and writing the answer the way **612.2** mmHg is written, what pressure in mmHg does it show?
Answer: **200** mmHg
